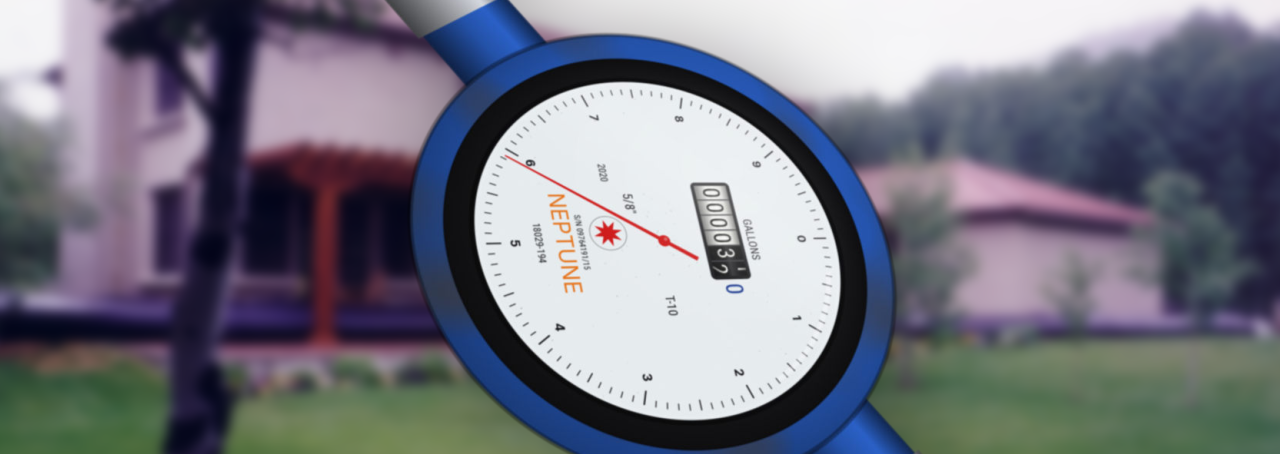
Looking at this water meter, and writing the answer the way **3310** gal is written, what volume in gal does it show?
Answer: **315.9** gal
